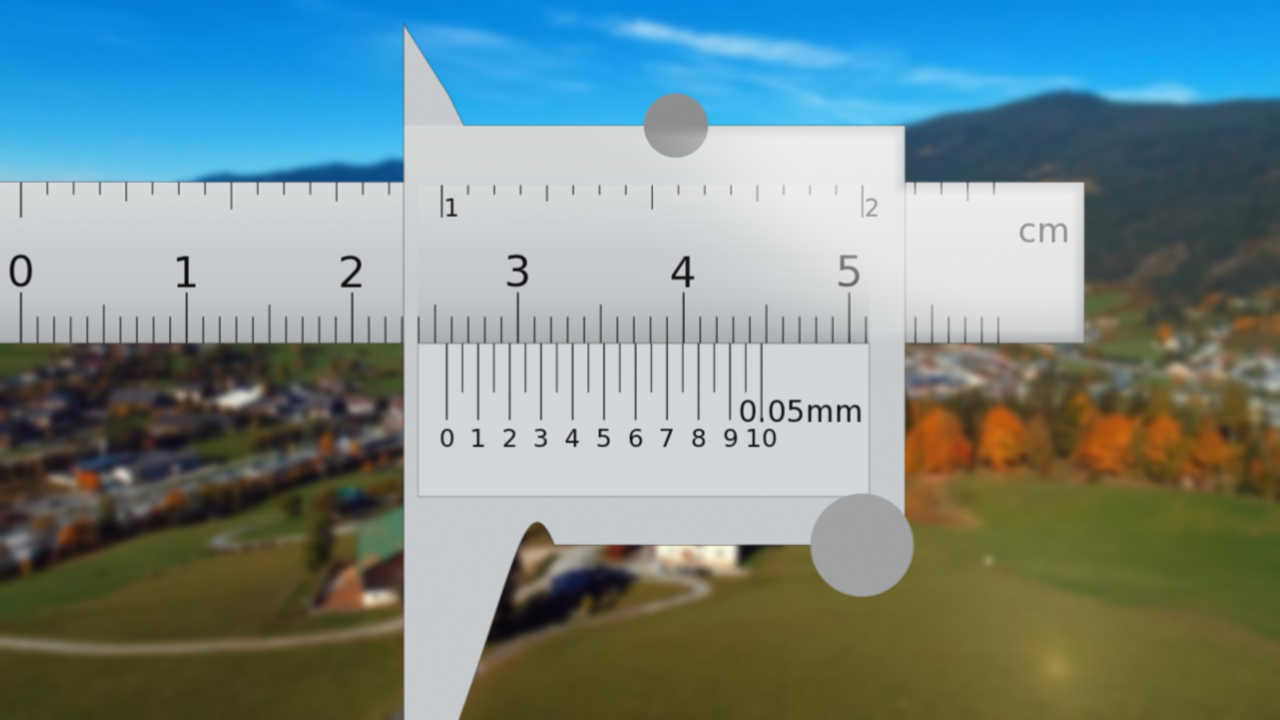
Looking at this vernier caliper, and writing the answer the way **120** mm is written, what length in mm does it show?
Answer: **25.7** mm
